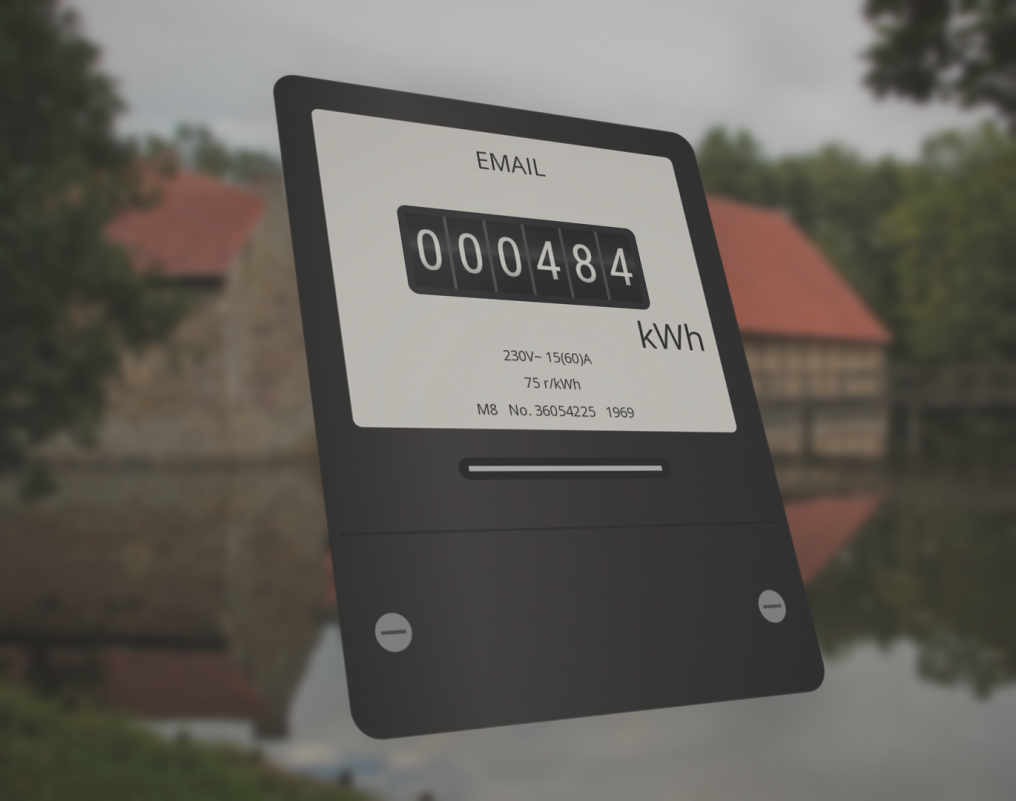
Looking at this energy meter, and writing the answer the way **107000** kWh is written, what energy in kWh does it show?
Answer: **484** kWh
